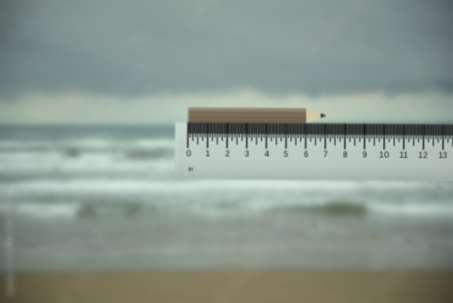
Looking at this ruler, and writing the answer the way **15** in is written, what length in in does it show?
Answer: **7** in
